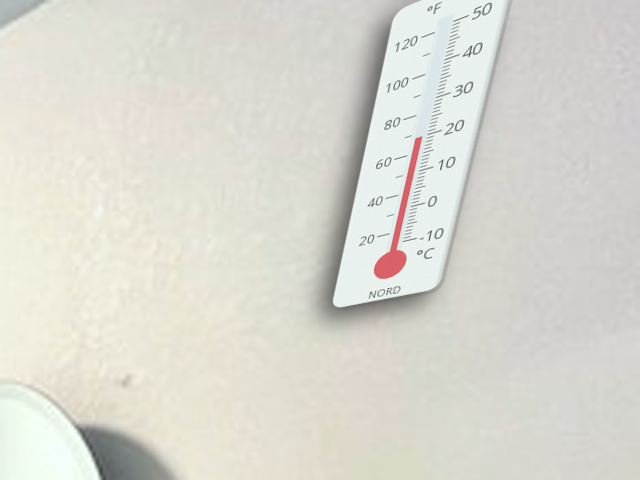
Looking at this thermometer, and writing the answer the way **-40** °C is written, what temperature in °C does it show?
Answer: **20** °C
